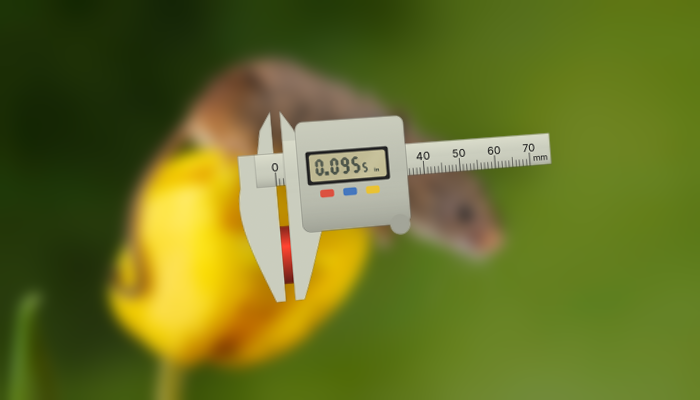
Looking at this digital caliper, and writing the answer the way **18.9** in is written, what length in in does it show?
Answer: **0.0955** in
